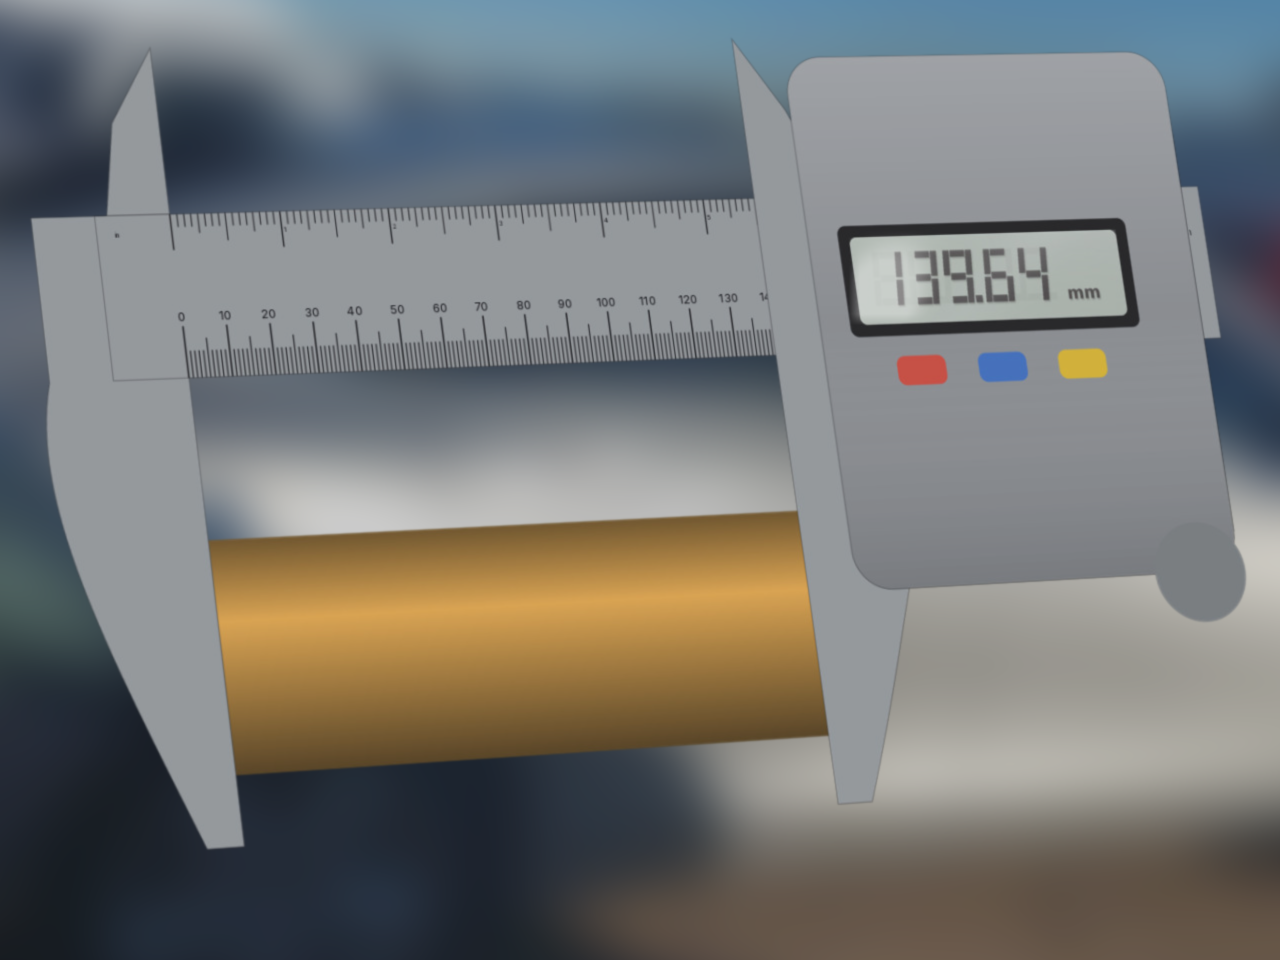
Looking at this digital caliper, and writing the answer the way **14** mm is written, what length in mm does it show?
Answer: **139.64** mm
